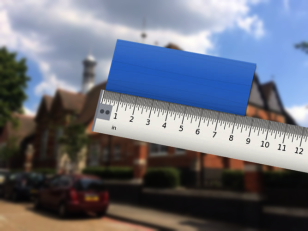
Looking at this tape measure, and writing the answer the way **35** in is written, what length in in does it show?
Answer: **8.5** in
